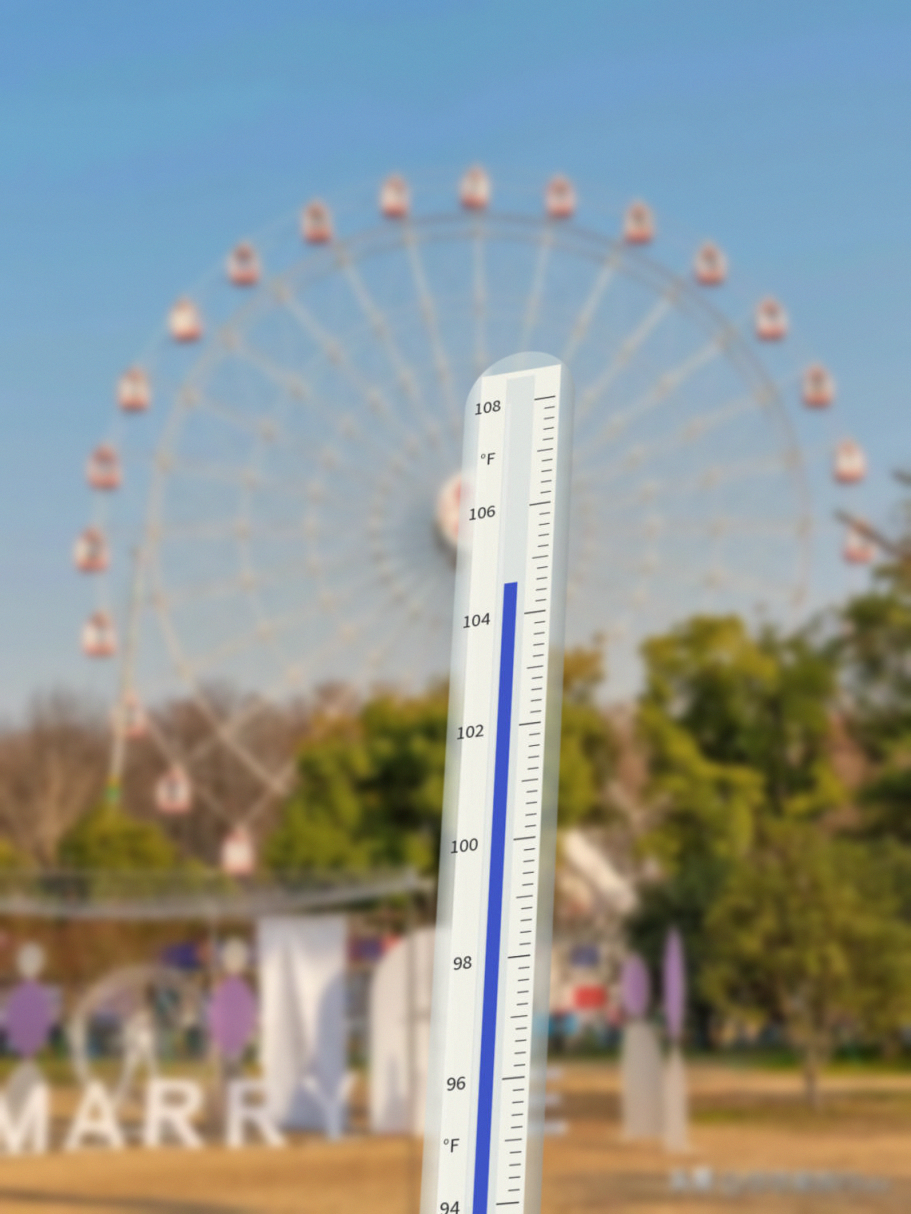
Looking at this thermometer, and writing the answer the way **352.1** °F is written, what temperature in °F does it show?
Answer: **104.6** °F
